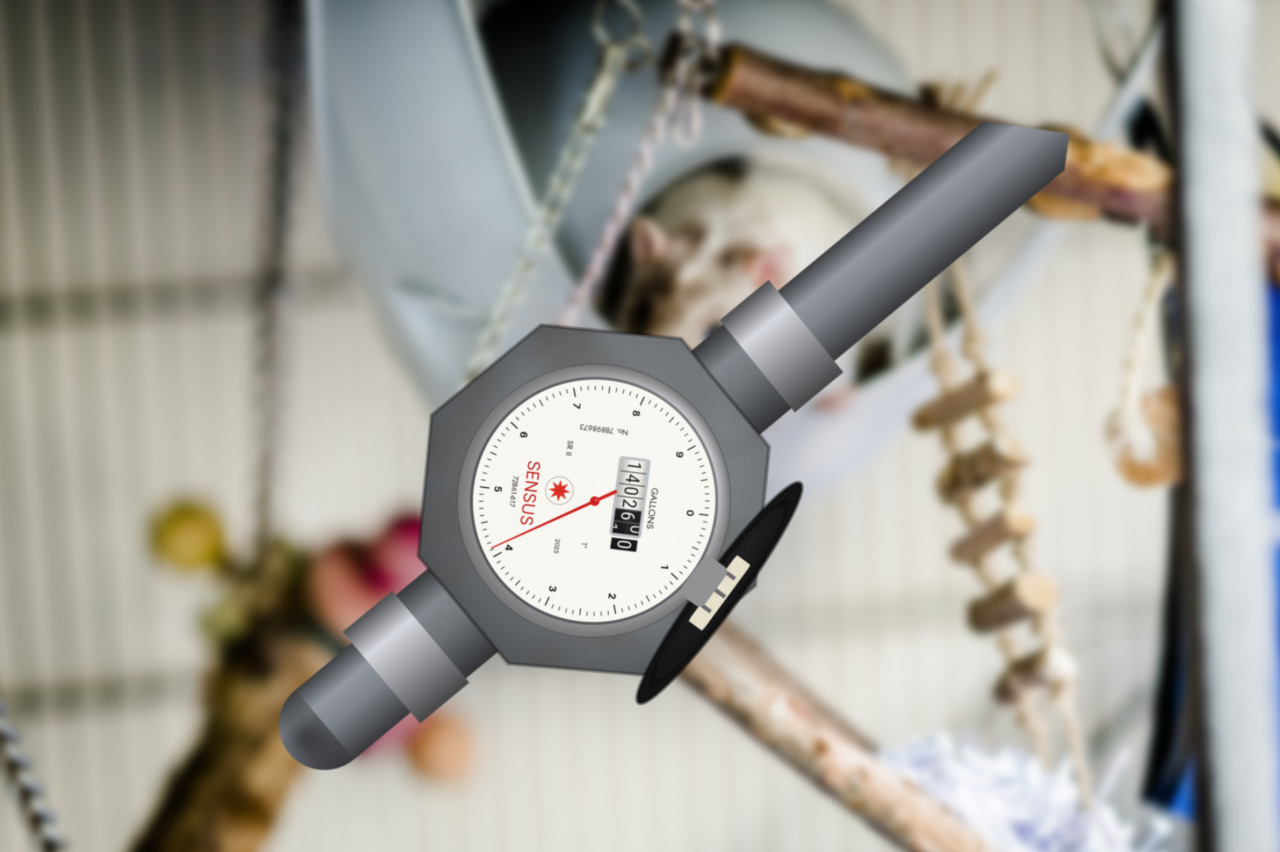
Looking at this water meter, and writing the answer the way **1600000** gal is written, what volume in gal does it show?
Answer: **1402604.1** gal
